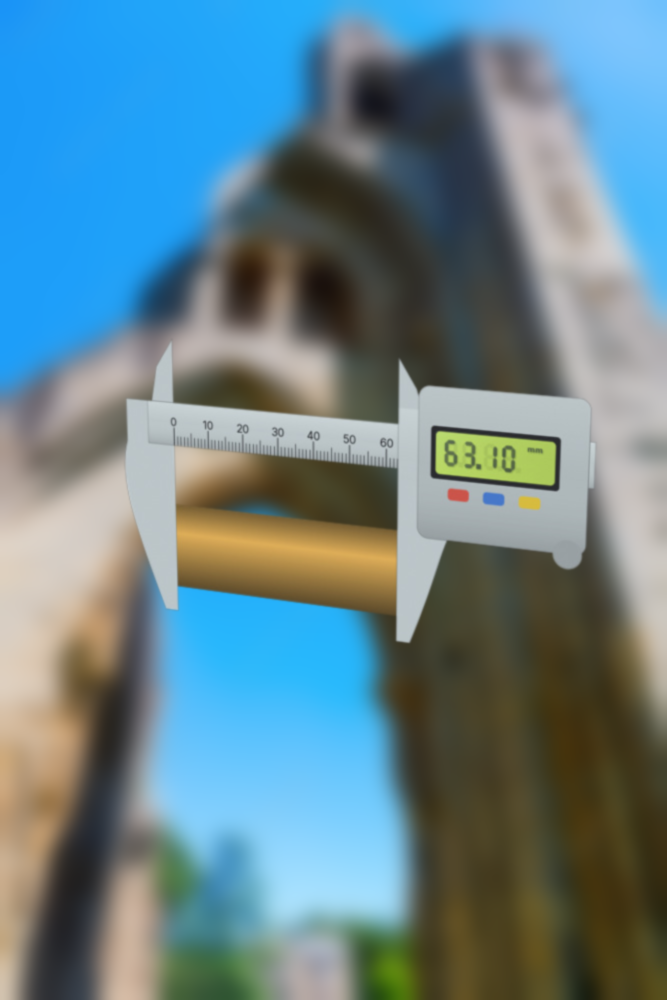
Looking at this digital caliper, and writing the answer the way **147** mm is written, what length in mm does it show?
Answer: **63.10** mm
